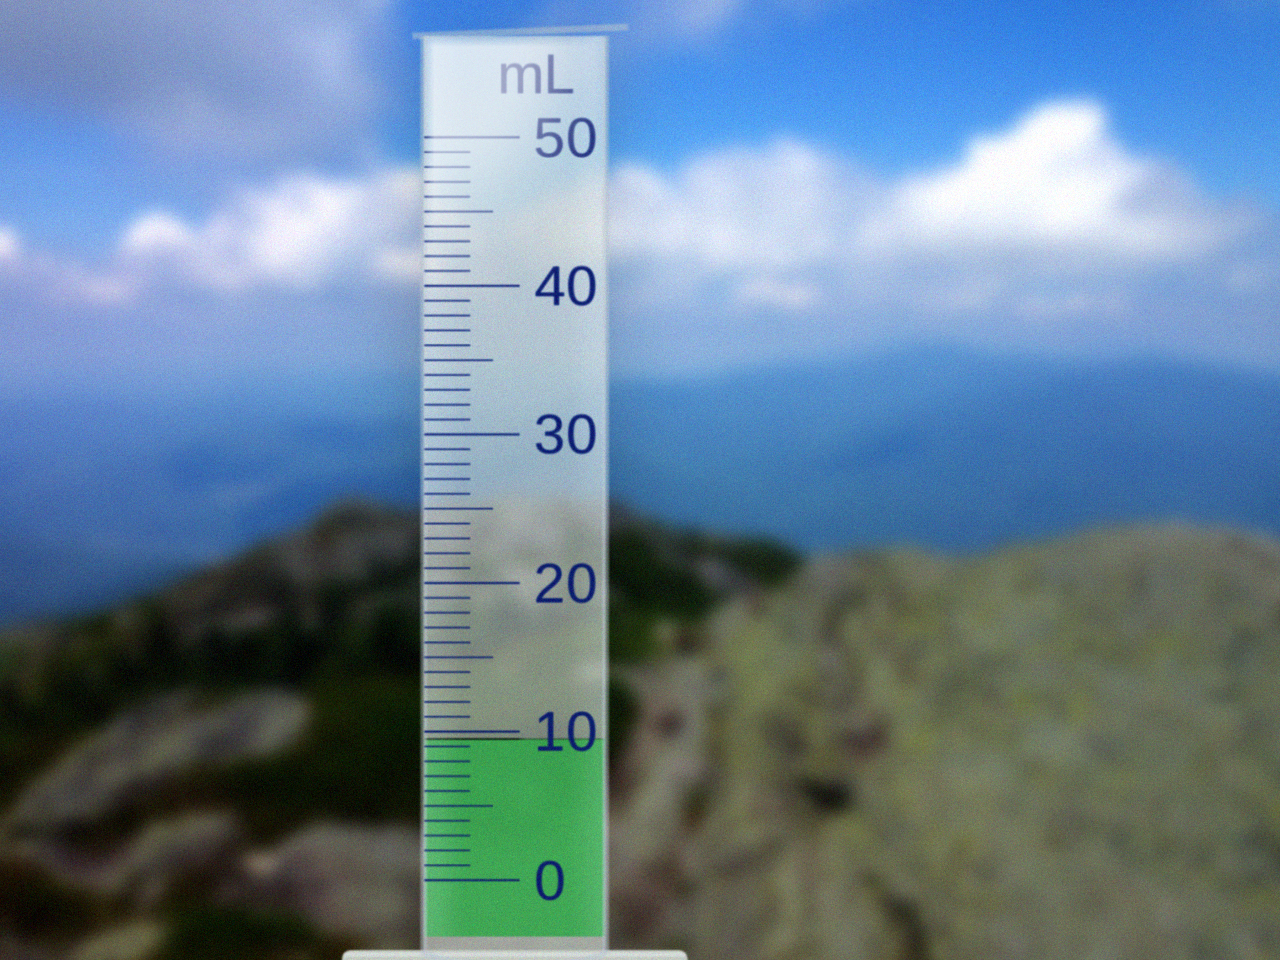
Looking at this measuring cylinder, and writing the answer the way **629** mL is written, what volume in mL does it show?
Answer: **9.5** mL
